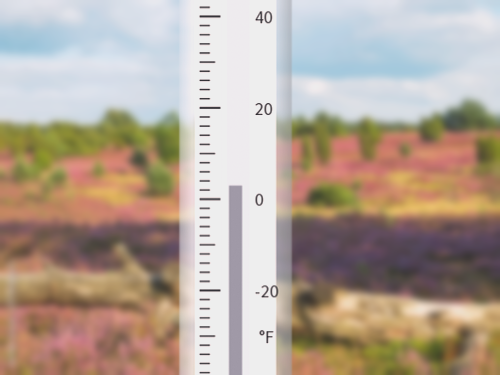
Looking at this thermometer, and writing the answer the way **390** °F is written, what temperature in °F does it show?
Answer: **3** °F
